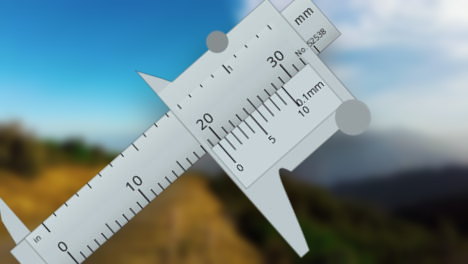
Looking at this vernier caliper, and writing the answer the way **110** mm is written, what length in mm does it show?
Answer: **19.6** mm
